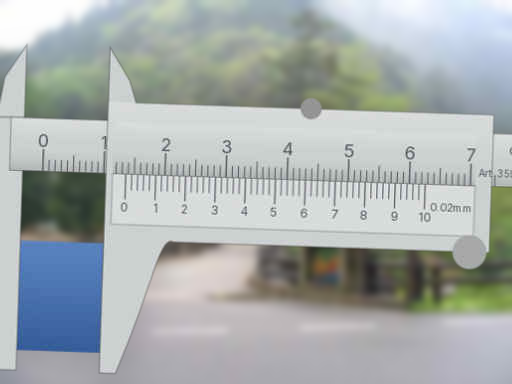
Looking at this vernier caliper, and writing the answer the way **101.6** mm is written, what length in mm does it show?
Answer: **13.6** mm
